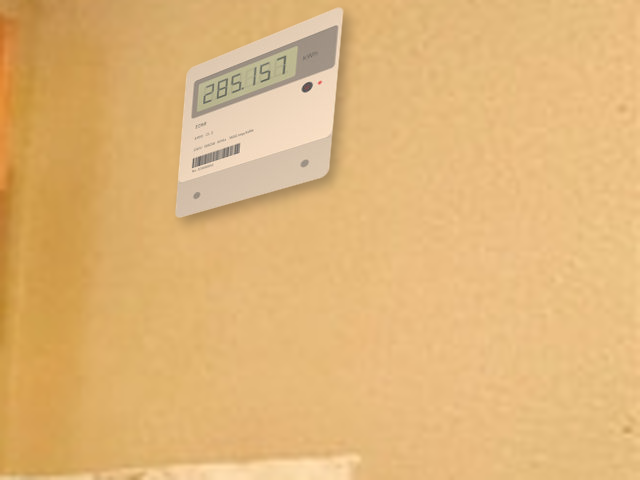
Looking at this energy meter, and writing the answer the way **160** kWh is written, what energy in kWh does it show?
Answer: **285.157** kWh
